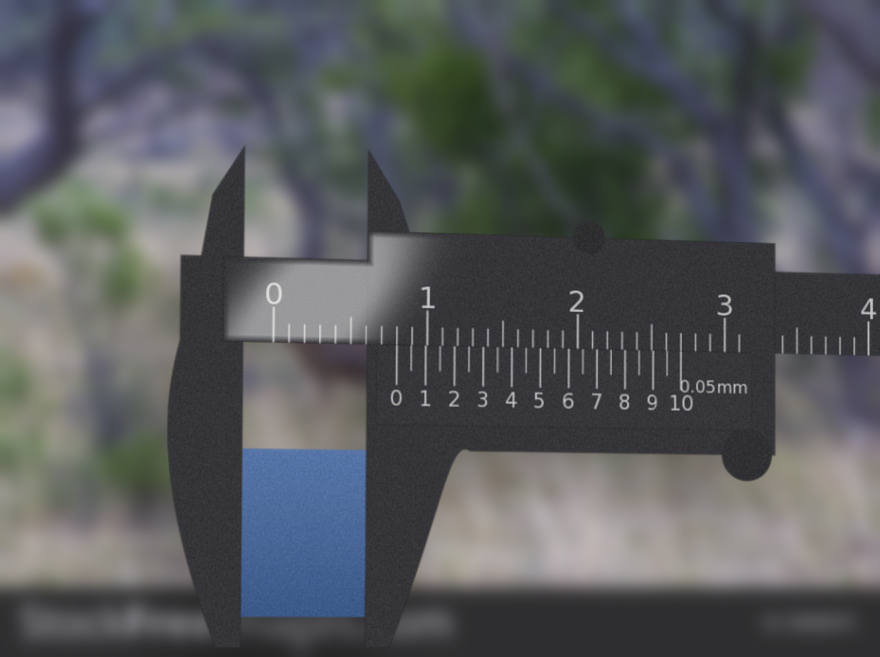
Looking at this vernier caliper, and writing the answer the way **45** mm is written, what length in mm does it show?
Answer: **8.0** mm
